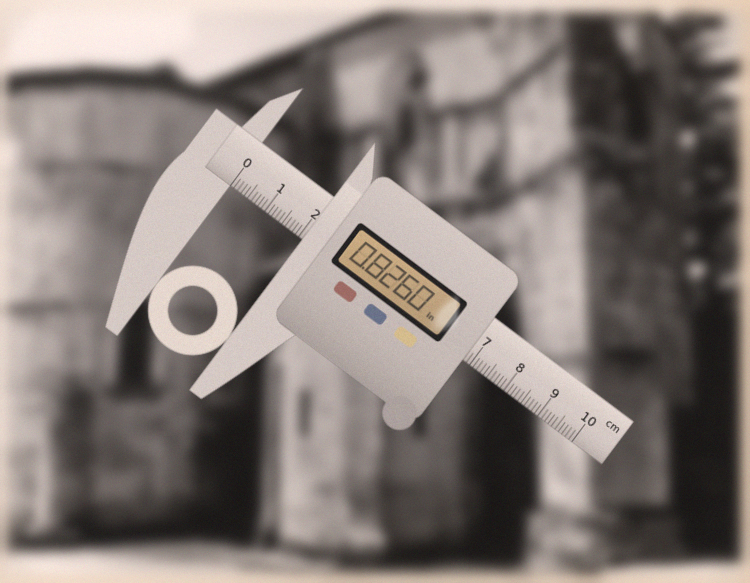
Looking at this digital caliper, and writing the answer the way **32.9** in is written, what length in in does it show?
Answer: **0.8260** in
